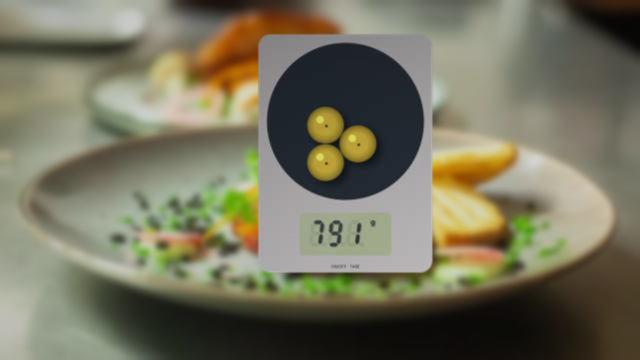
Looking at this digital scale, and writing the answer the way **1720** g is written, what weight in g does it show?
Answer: **791** g
